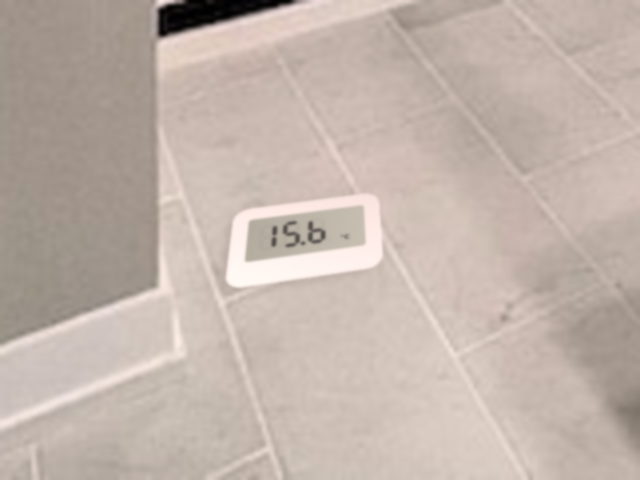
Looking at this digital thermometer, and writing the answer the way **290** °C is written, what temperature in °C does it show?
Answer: **15.6** °C
